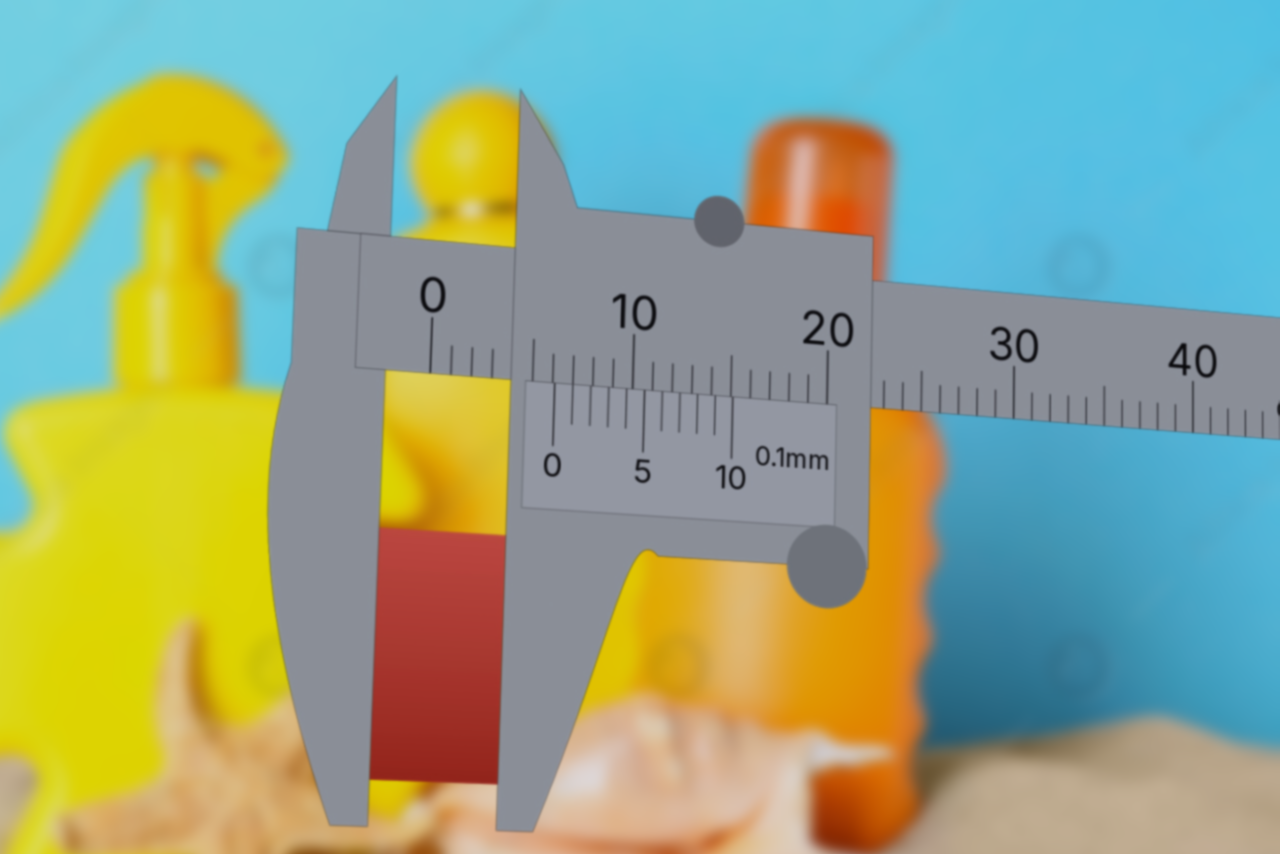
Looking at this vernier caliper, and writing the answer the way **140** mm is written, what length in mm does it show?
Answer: **6.1** mm
